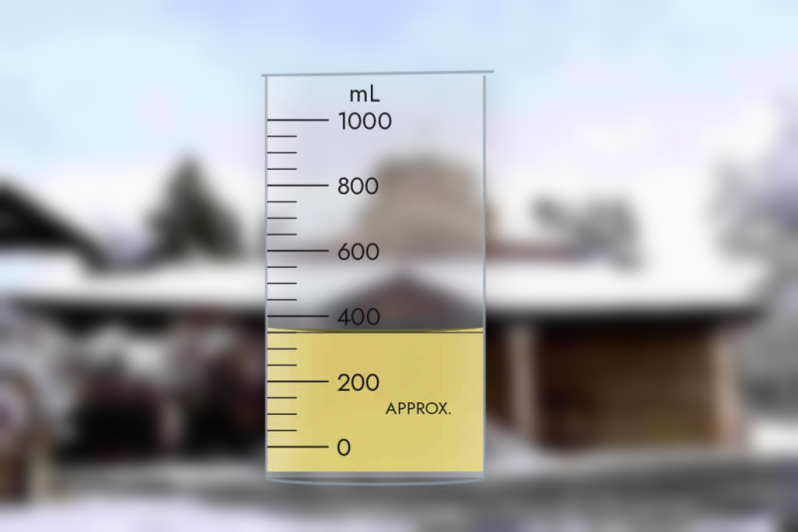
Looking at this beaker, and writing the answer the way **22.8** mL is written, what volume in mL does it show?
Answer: **350** mL
